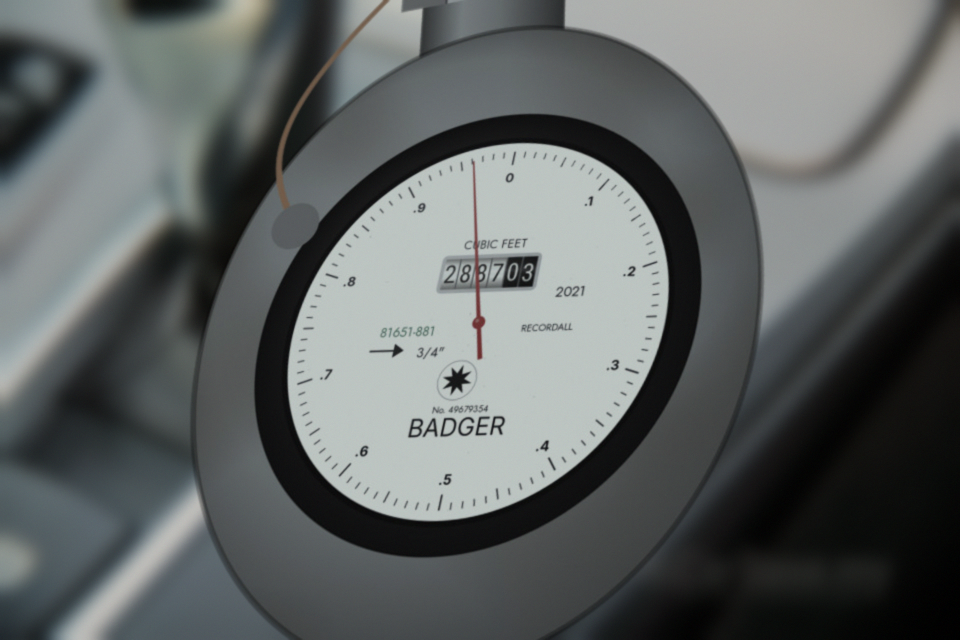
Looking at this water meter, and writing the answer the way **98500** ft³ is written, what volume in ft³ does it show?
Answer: **288702.96** ft³
